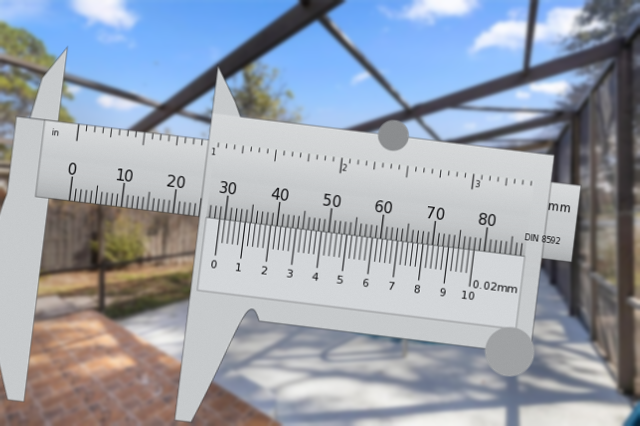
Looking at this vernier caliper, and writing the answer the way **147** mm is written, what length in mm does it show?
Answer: **29.0** mm
